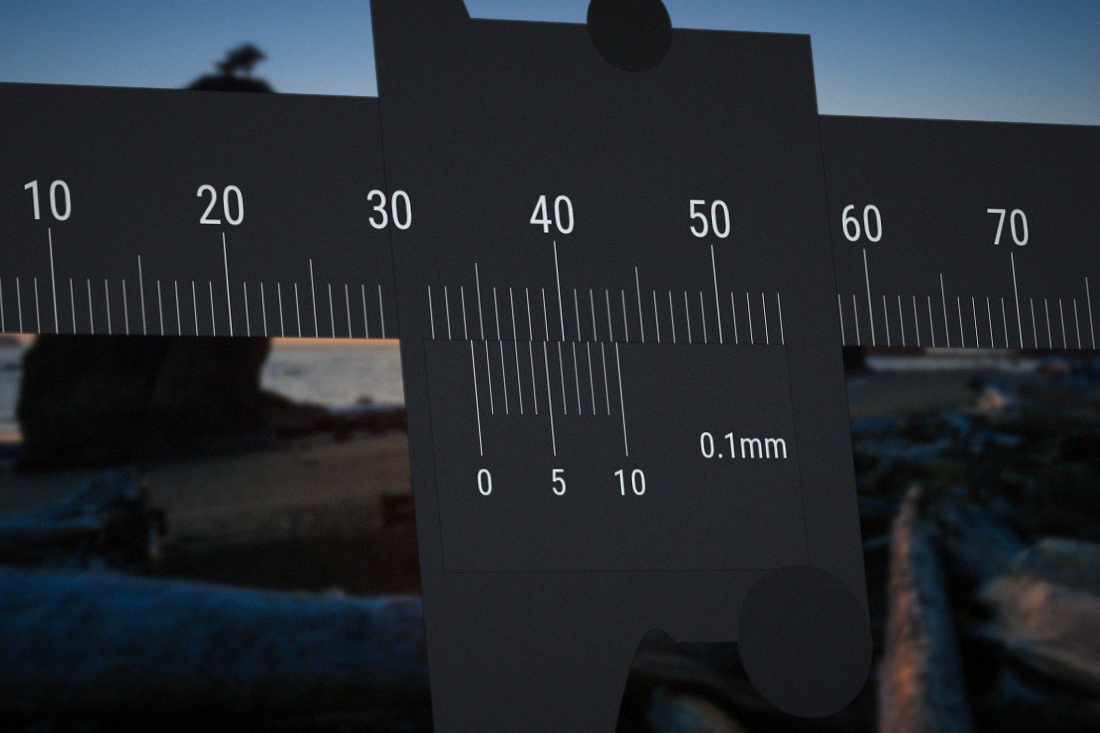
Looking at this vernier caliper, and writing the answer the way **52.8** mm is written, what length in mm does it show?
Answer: **34.3** mm
